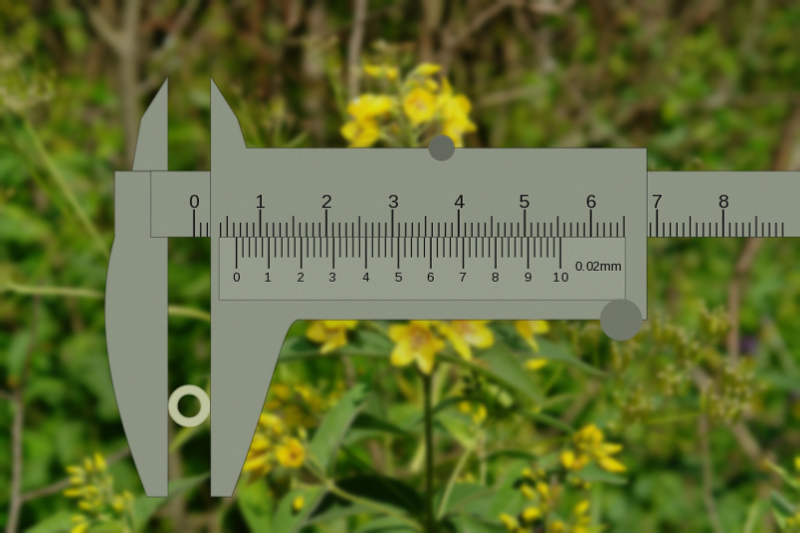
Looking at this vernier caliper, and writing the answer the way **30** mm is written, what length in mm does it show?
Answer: **6.4** mm
